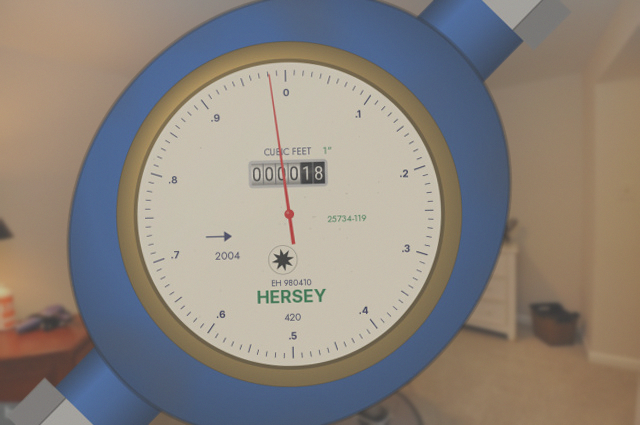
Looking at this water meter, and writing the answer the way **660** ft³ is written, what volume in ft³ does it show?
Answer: **17.98** ft³
